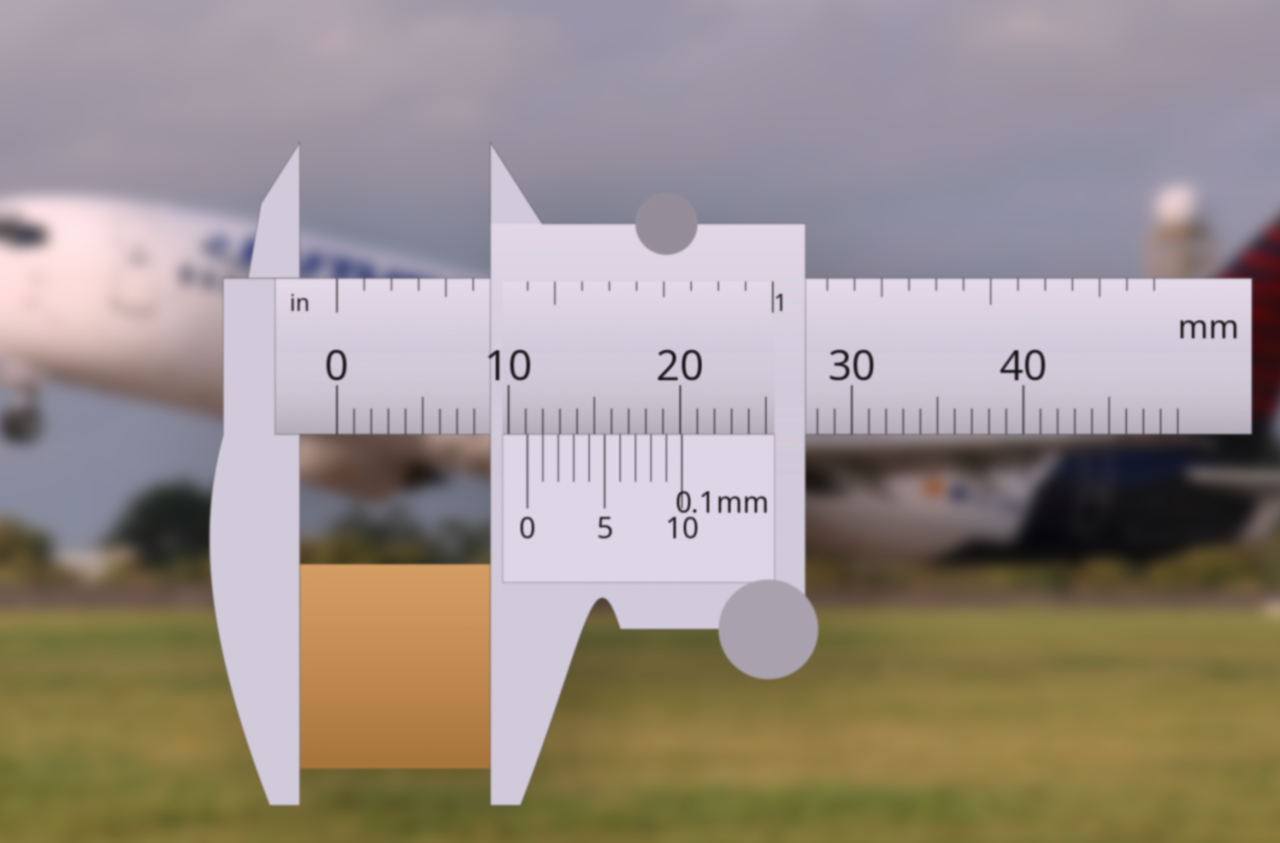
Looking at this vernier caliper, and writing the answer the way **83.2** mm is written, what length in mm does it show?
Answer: **11.1** mm
